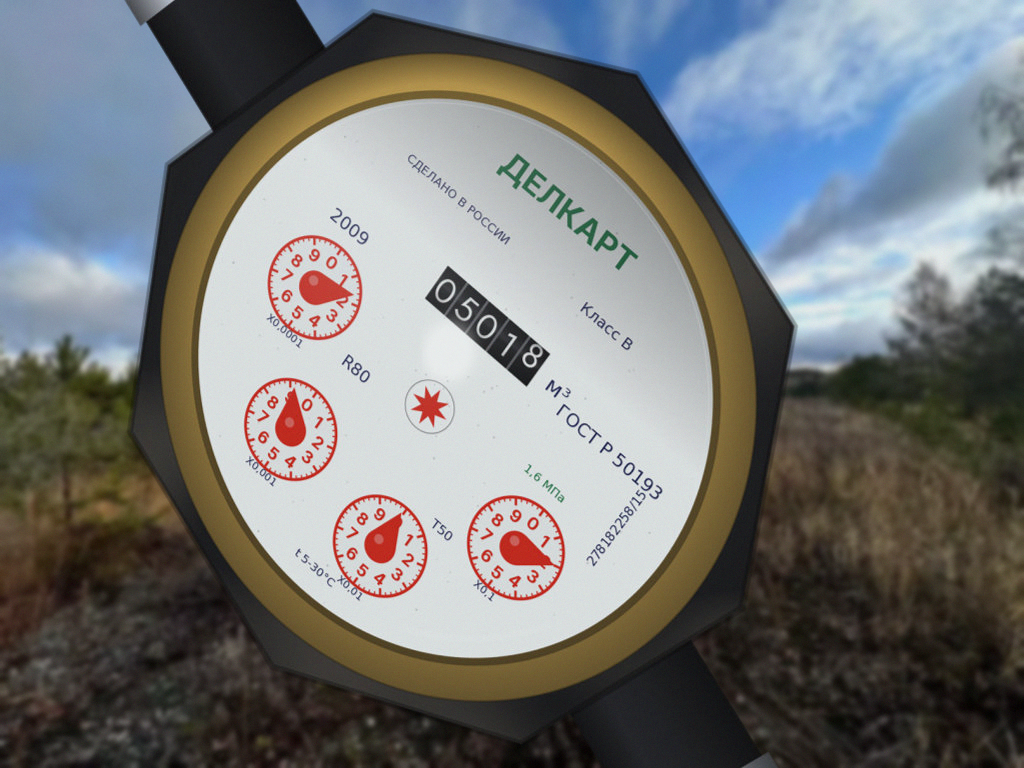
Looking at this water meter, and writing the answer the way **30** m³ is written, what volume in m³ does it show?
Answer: **5018.1991** m³
